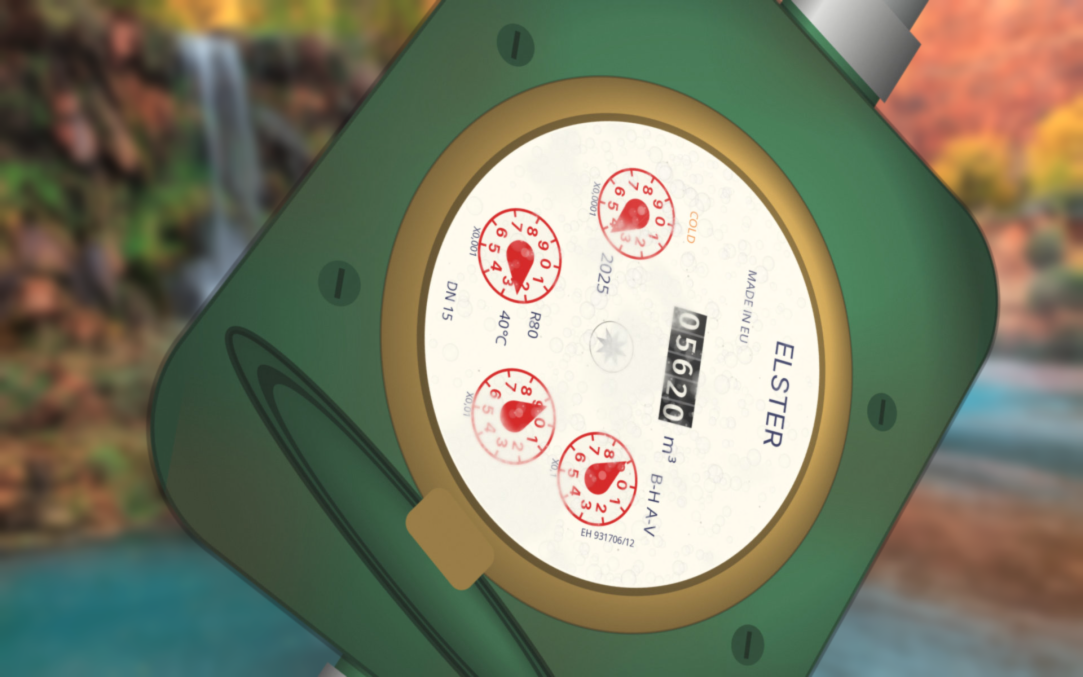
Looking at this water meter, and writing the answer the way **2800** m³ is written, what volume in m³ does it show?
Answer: **5619.8923** m³
